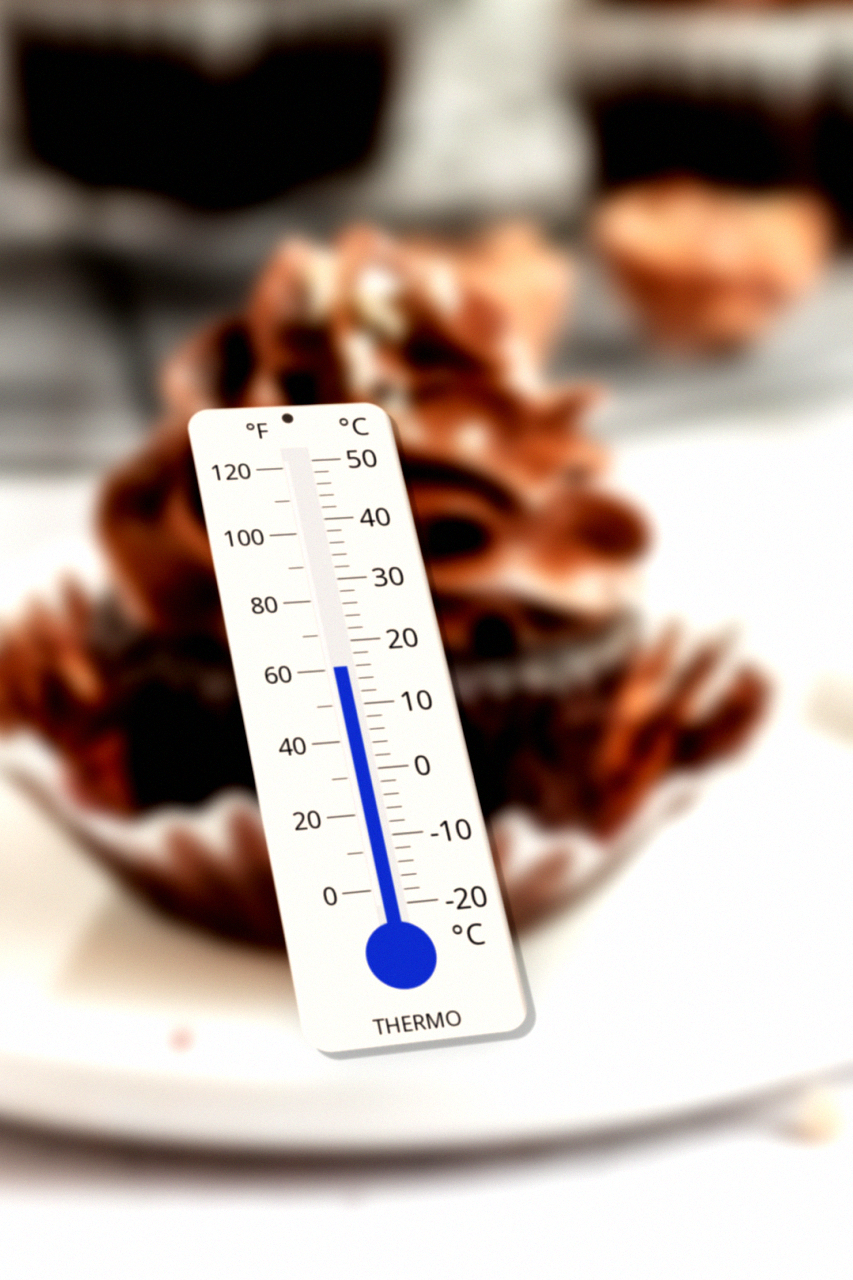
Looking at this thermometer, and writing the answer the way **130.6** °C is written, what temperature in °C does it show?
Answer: **16** °C
